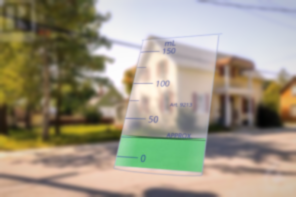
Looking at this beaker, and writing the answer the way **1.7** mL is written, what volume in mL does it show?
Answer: **25** mL
